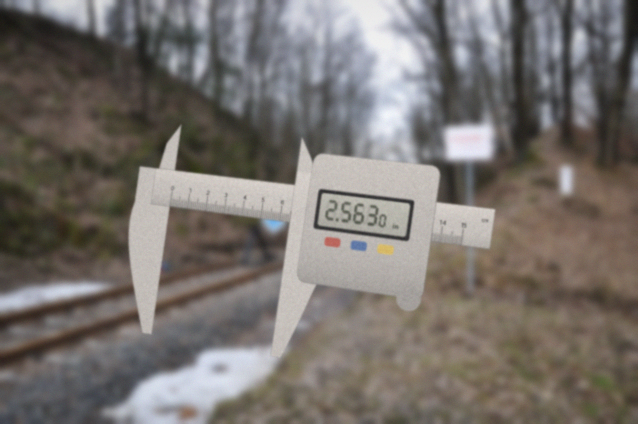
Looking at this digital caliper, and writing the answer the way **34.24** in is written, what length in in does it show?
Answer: **2.5630** in
